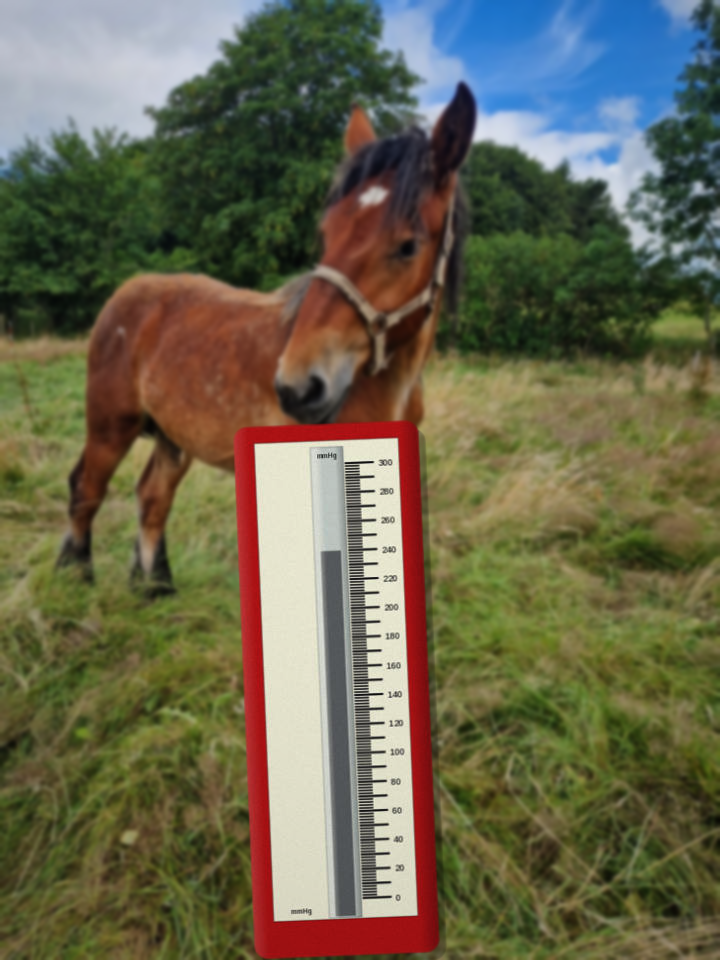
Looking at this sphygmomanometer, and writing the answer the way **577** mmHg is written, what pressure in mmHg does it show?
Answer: **240** mmHg
